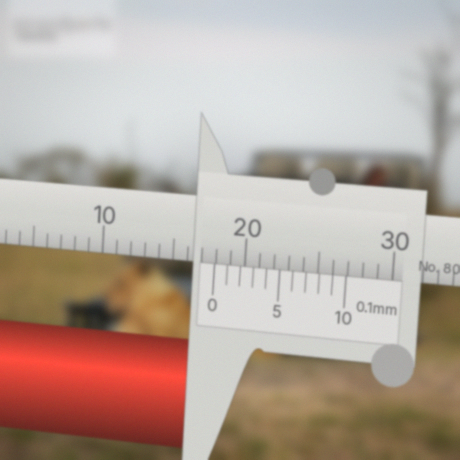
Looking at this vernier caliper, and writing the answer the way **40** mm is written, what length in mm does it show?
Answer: **17.9** mm
